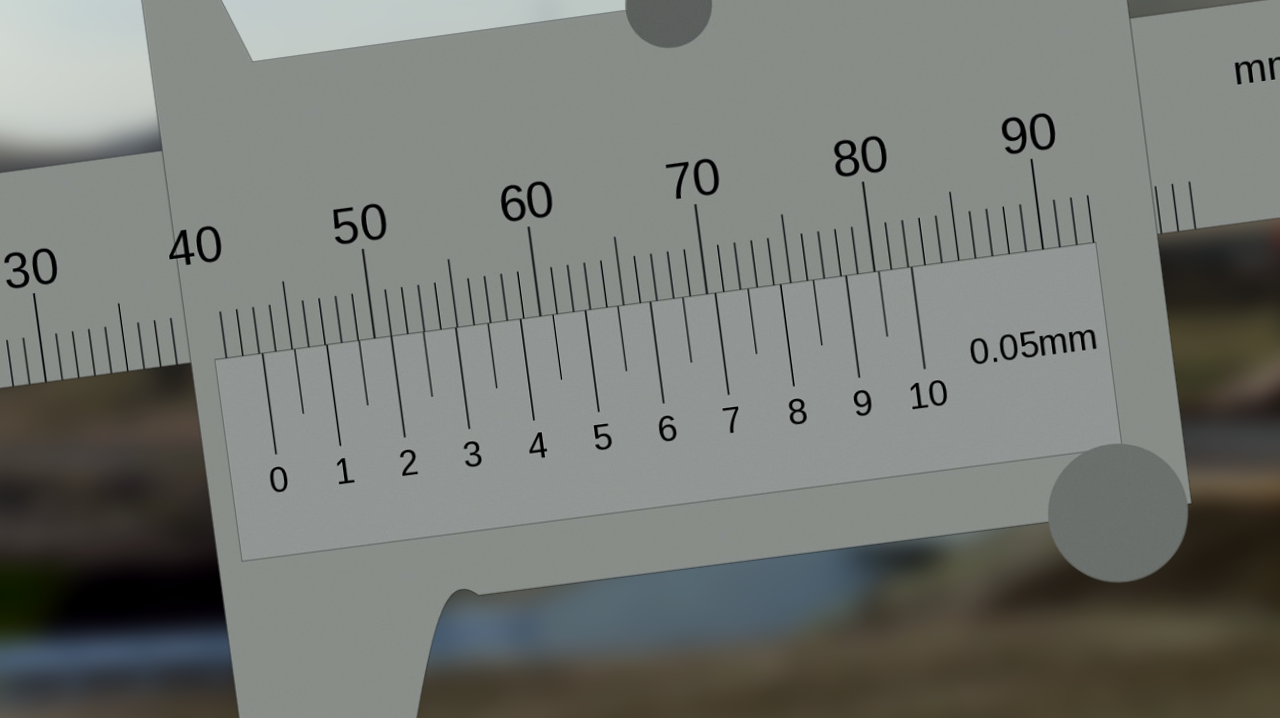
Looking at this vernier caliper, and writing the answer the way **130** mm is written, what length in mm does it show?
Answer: **43.2** mm
